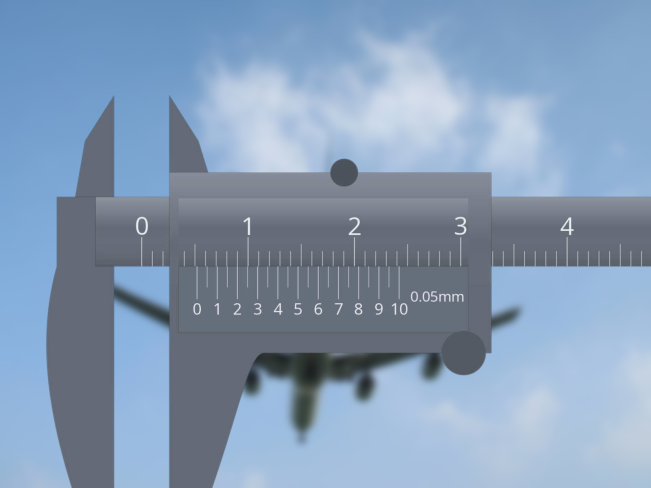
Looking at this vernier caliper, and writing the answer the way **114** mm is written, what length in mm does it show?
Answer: **5.2** mm
